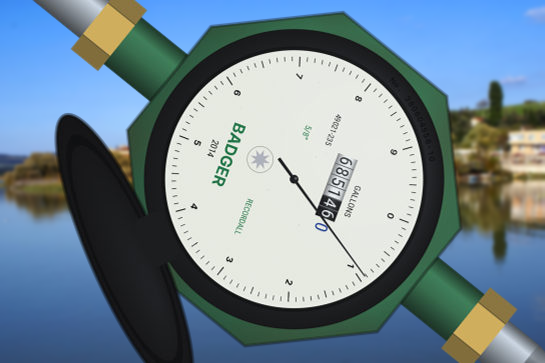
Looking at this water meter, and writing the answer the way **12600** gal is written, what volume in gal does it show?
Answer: **6851460.9** gal
